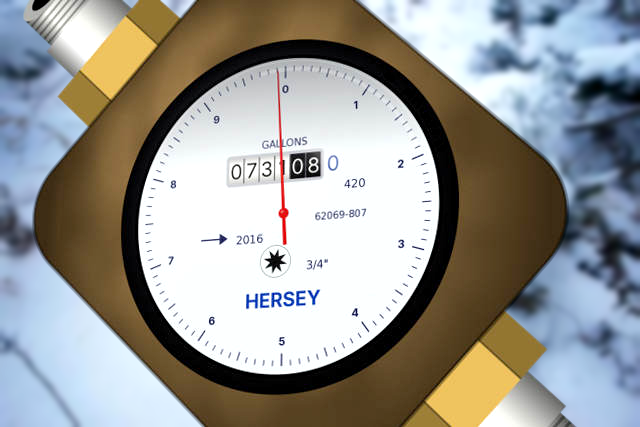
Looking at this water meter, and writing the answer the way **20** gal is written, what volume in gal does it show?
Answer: **731079.9** gal
